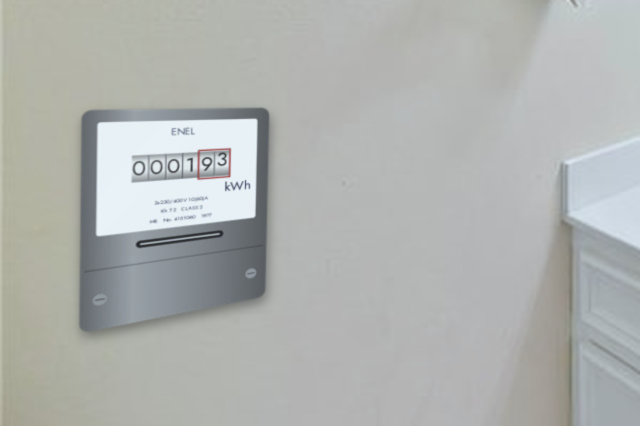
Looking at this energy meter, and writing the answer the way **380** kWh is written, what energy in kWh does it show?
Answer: **1.93** kWh
